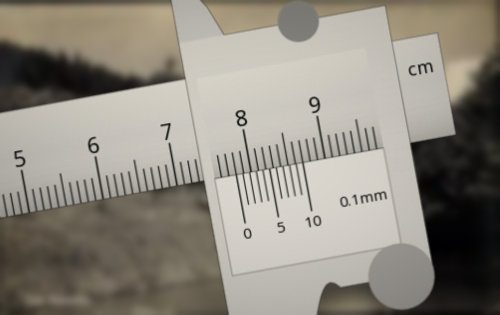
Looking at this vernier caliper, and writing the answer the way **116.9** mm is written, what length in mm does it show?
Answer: **78.0** mm
